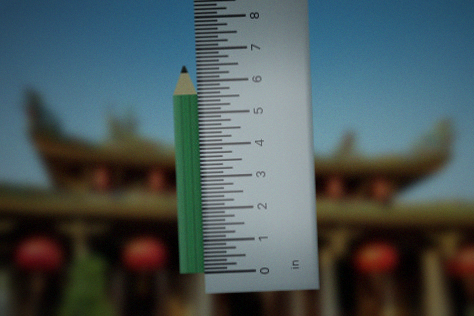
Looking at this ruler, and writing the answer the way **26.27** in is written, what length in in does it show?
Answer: **6.5** in
